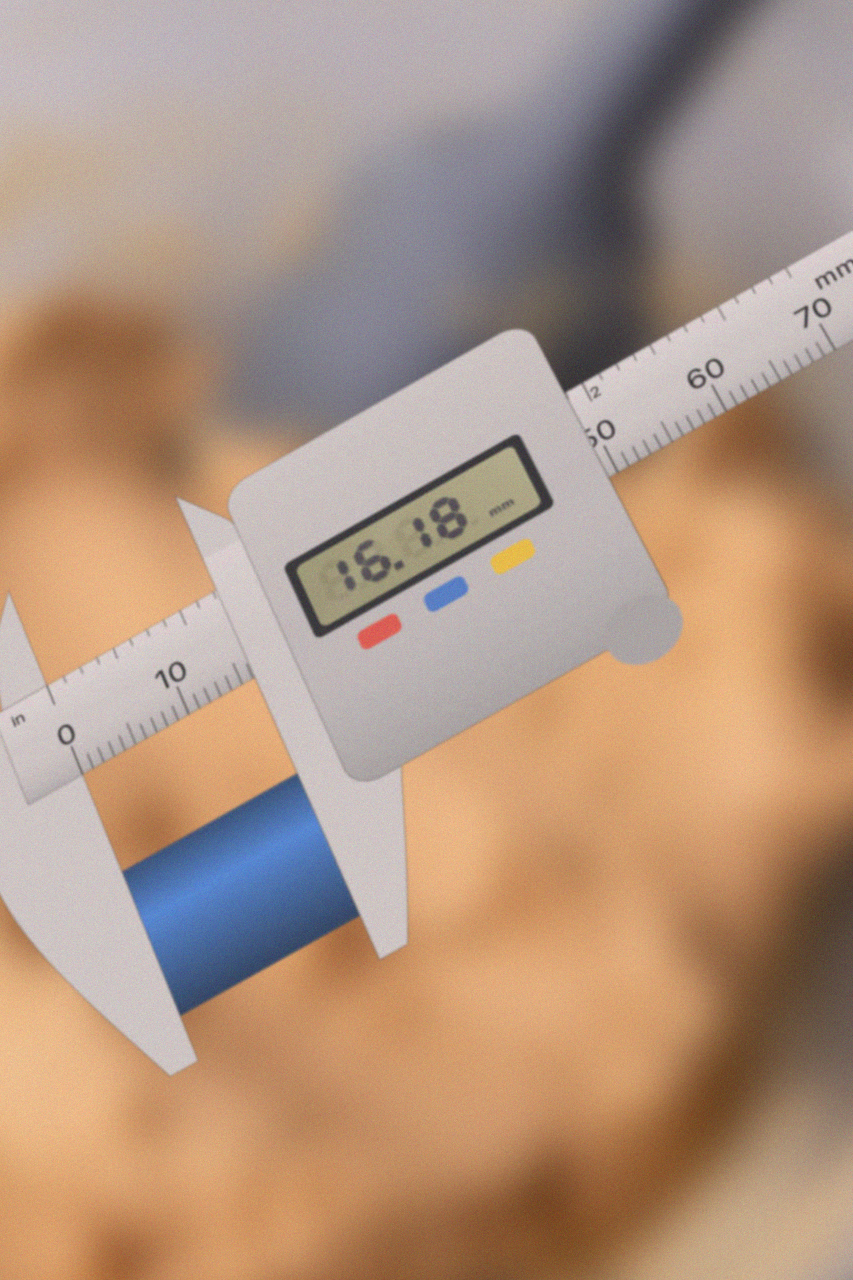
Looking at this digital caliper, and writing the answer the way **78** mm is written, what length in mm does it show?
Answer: **16.18** mm
